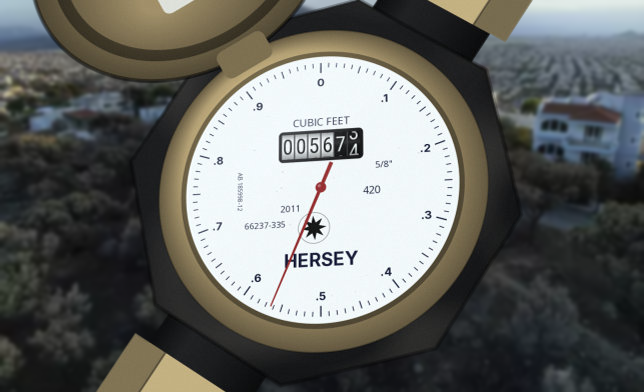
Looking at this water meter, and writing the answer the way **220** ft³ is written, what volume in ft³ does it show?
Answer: **5673.56** ft³
